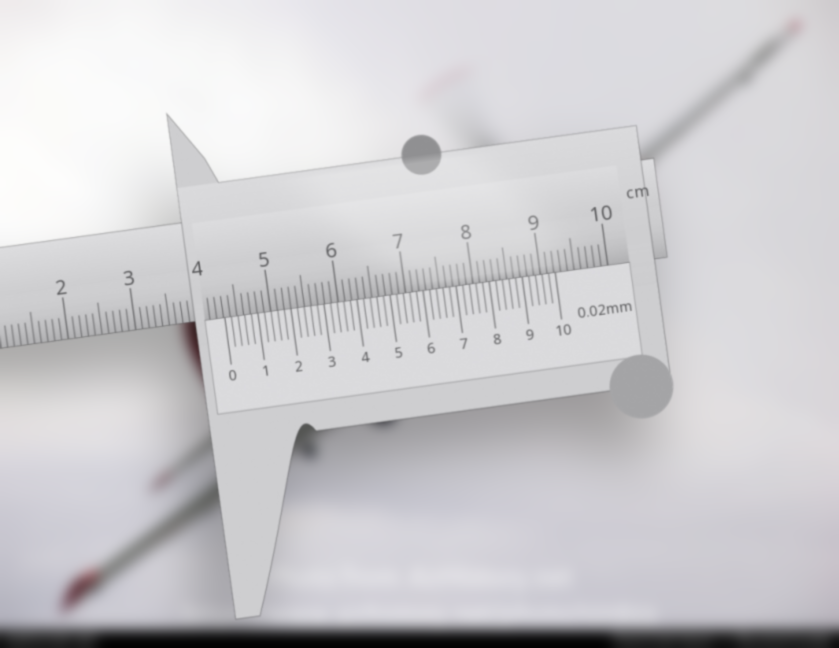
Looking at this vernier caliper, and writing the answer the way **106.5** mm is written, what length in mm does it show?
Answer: **43.2** mm
